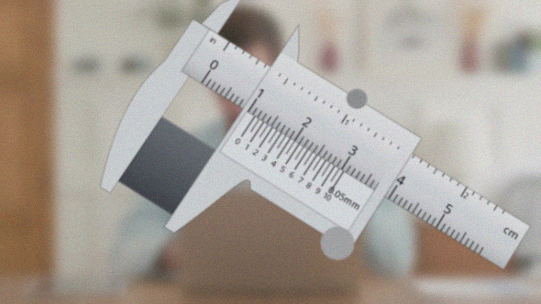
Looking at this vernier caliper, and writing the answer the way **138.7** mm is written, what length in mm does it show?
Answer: **11.5** mm
